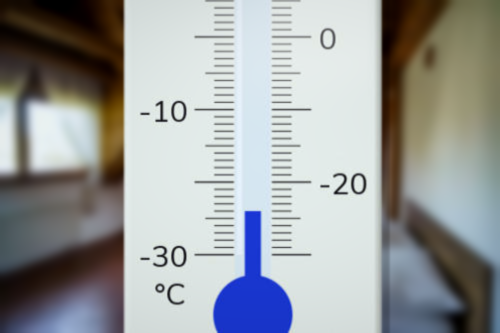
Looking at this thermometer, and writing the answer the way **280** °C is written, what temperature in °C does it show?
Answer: **-24** °C
